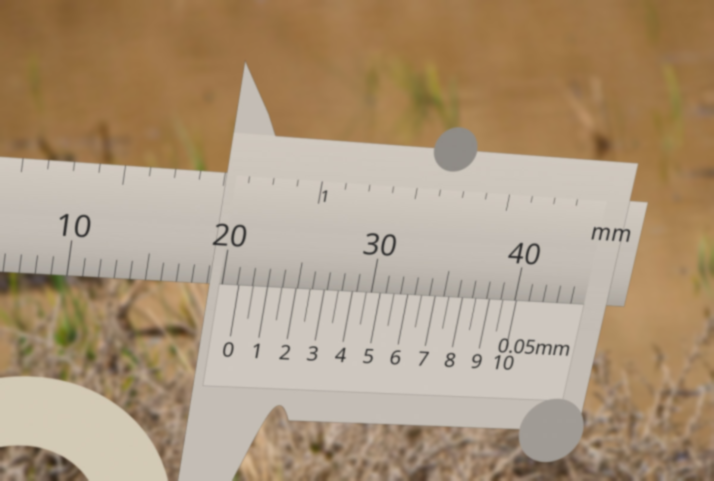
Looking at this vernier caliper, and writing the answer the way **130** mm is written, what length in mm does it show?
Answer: **21.1** mm
